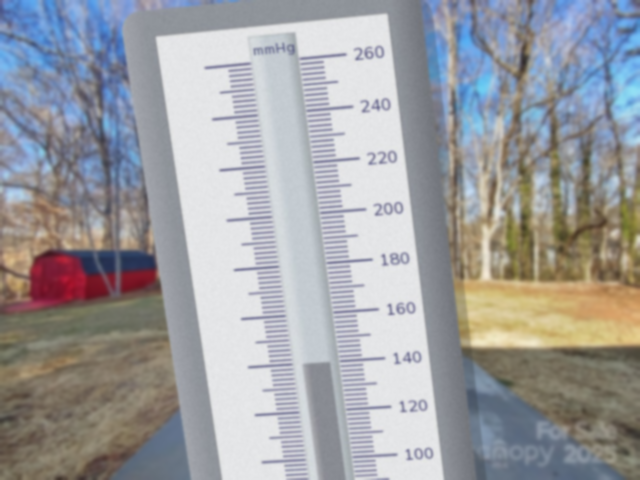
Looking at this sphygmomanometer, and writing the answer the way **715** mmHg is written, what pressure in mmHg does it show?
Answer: **140** mmHg
